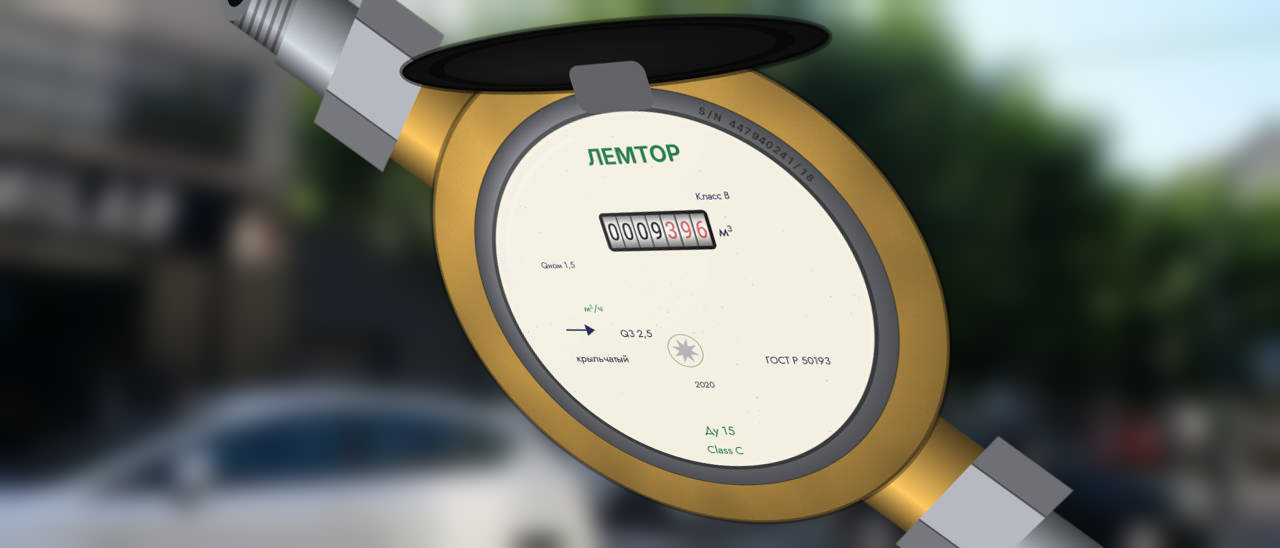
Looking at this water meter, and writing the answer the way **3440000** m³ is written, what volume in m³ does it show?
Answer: **9.396** m³
